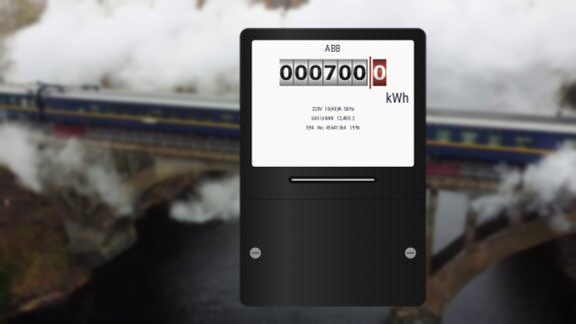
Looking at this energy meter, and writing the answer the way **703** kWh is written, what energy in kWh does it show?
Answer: **700.0** kWh
